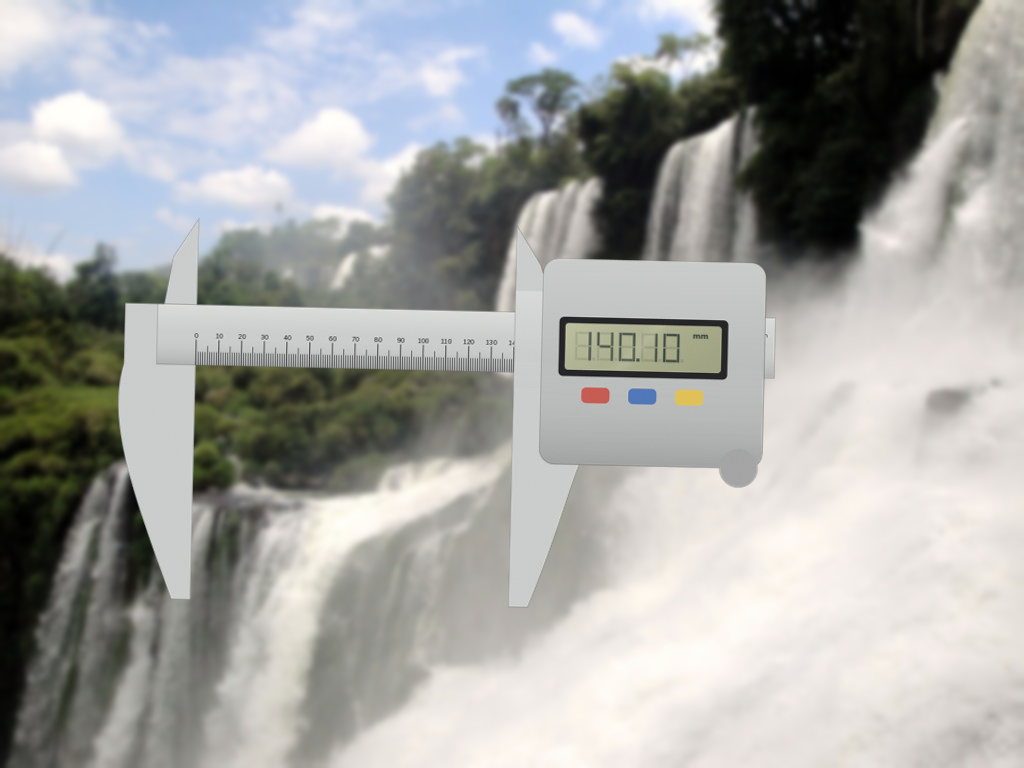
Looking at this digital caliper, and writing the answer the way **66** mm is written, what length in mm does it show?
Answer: **140.10** mm
